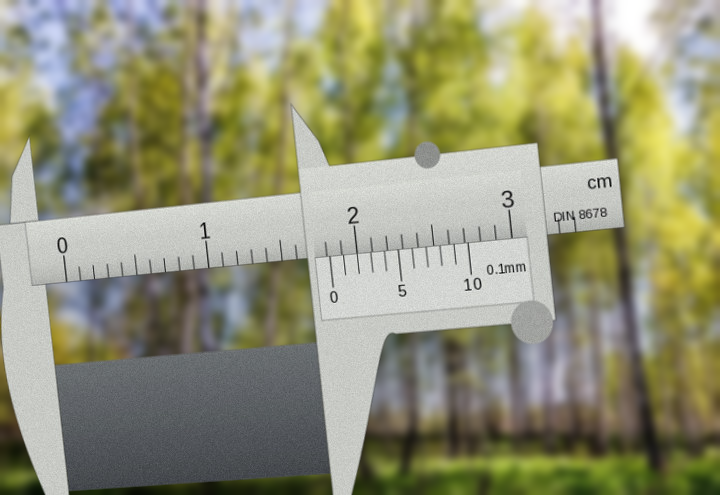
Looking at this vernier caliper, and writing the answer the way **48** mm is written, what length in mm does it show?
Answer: **18.2** mm
